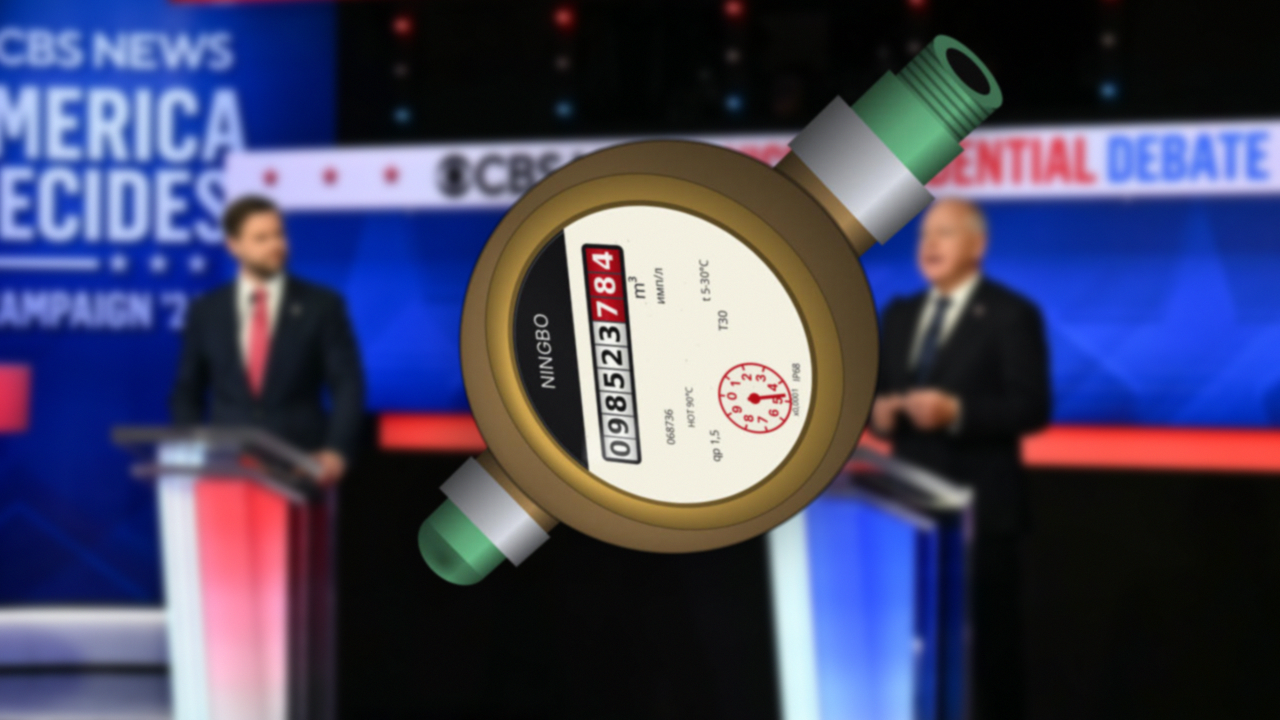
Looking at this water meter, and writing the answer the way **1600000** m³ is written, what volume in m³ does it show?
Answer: **98523.7844** m³
